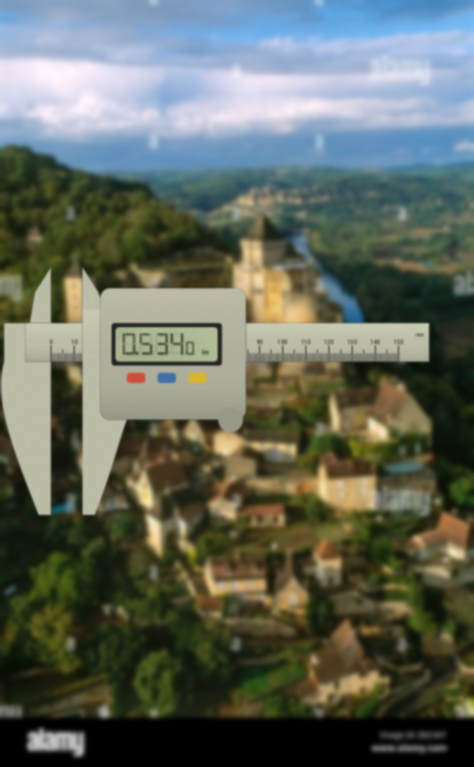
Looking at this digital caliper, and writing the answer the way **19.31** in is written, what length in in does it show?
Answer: **0.5340** in
